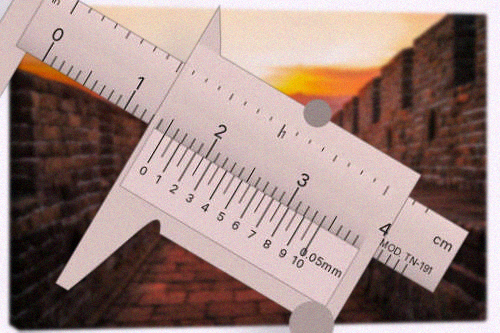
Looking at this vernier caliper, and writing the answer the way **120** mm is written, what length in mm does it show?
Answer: **15.0** mm
